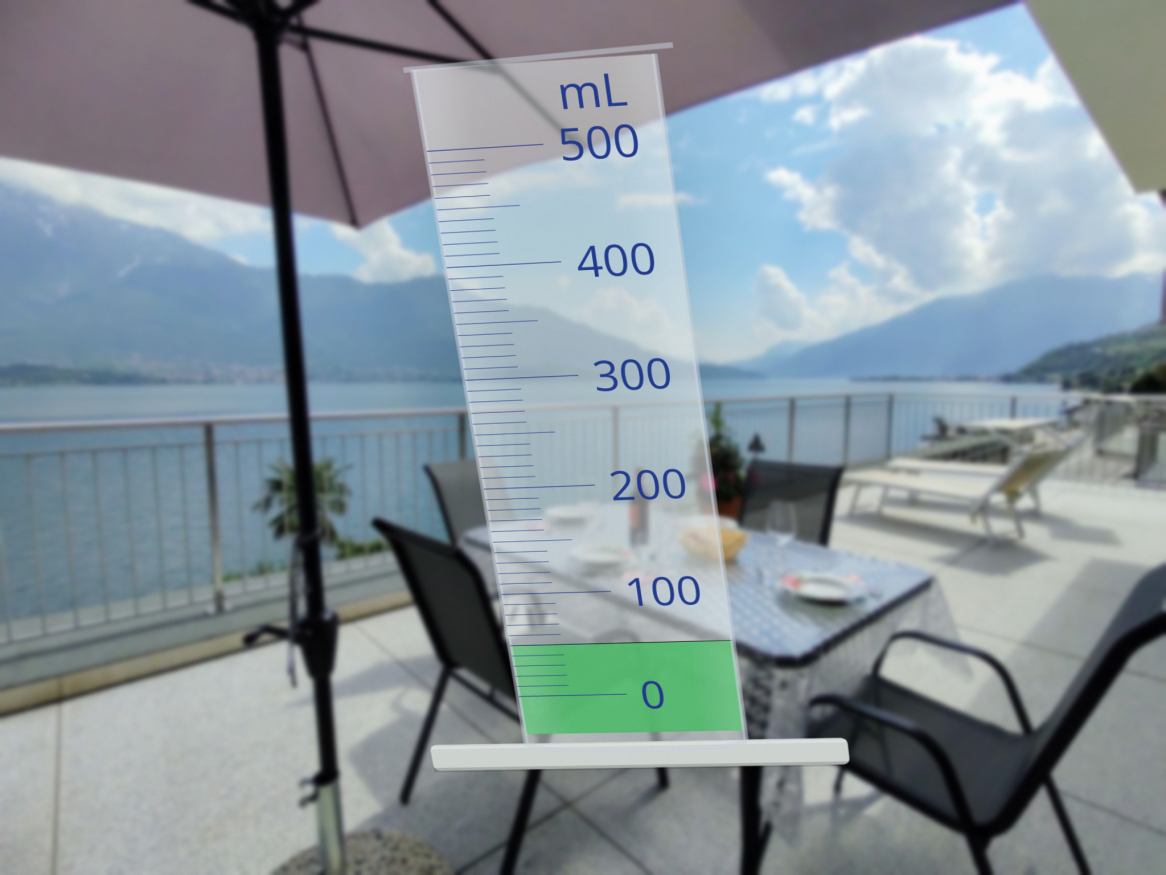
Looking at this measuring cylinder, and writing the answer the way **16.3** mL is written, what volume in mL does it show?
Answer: **50** mL
